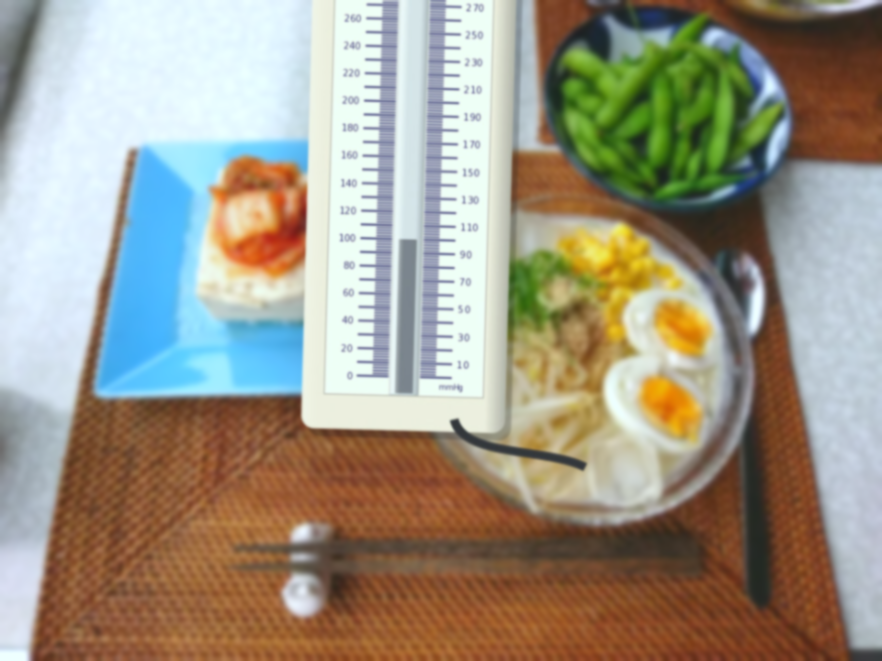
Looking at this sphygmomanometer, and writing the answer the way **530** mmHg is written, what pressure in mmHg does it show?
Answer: **100** mmHg
